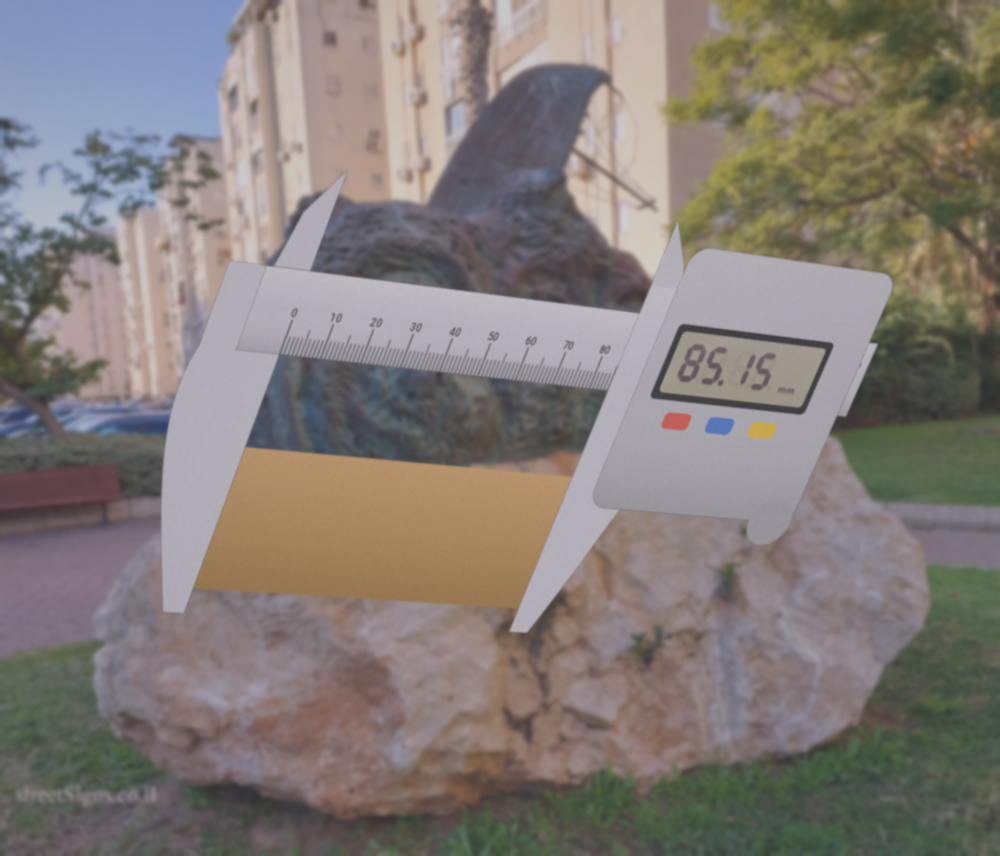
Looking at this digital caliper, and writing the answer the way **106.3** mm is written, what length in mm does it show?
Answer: **85.15** mm
